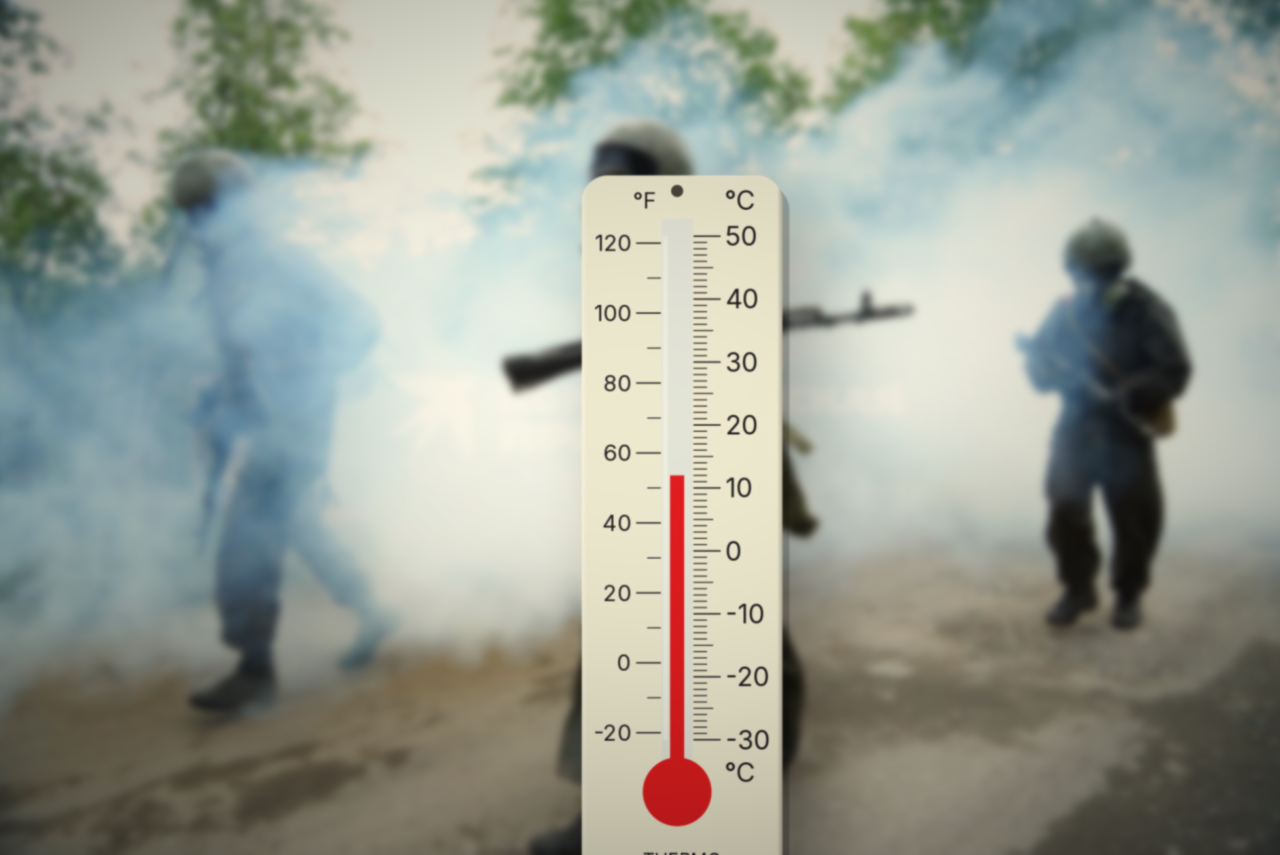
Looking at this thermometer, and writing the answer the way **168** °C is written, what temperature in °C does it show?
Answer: **12** °C
